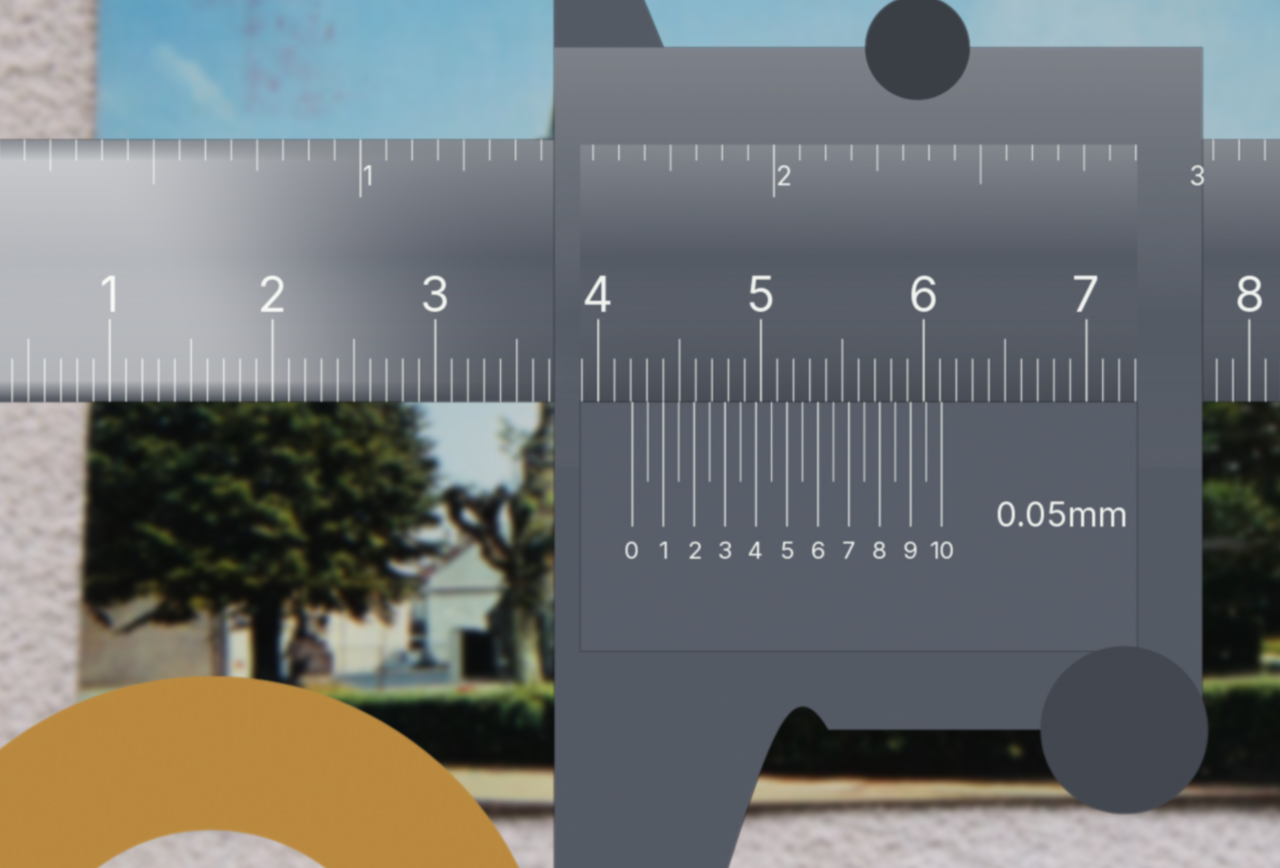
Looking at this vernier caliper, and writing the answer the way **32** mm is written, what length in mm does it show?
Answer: **42.1** mm
